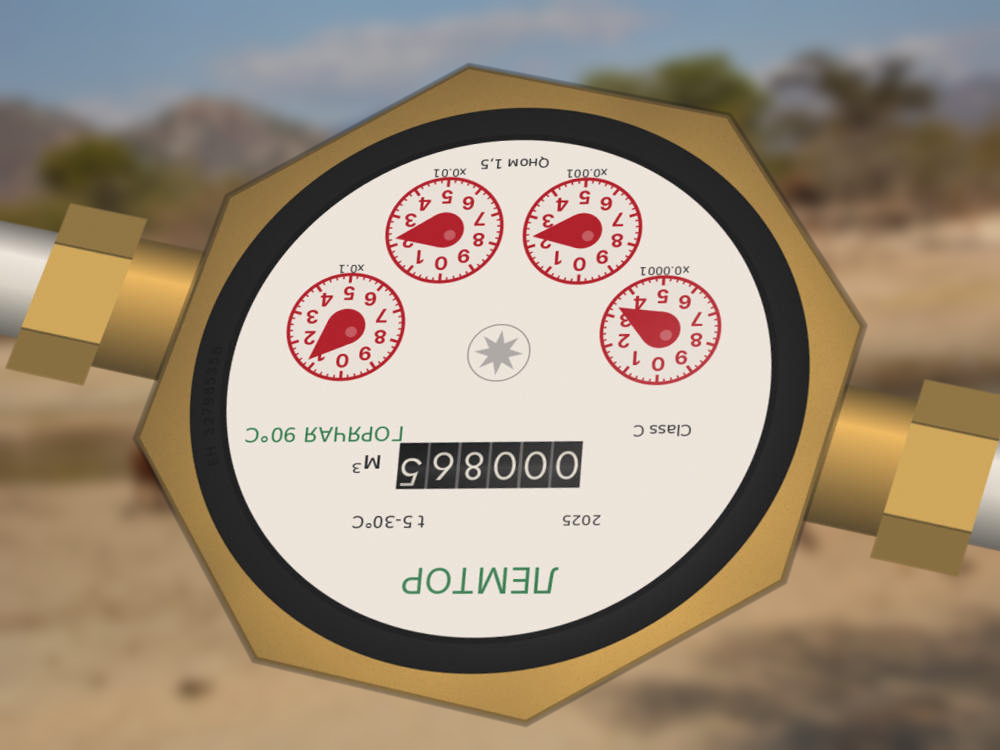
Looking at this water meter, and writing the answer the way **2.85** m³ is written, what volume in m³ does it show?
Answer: **865.1223** m³
